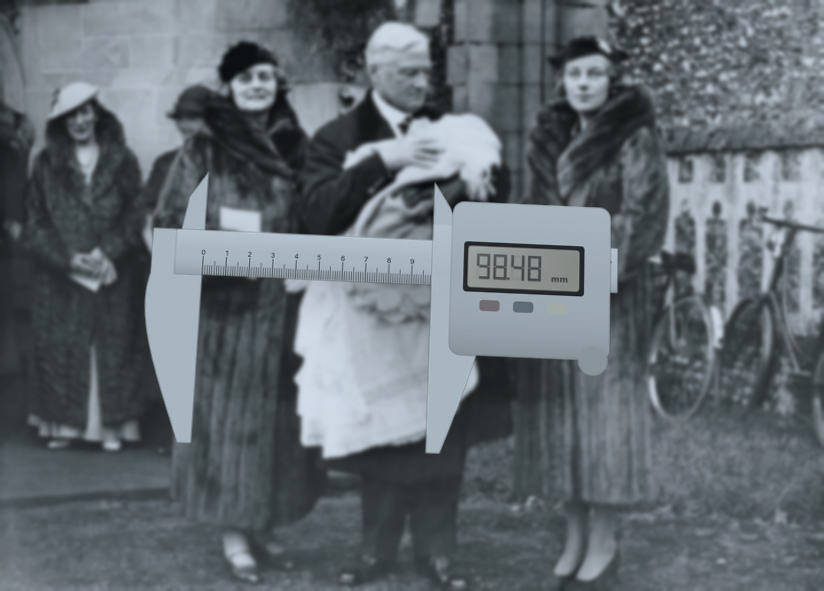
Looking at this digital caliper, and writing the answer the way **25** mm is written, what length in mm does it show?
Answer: **98.48** mm
